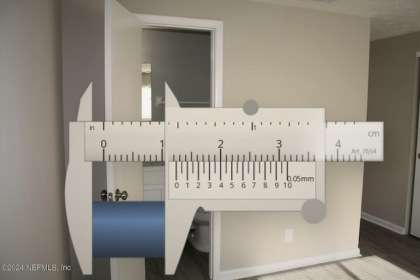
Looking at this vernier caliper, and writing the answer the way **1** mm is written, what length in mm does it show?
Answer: **12.4** mm
